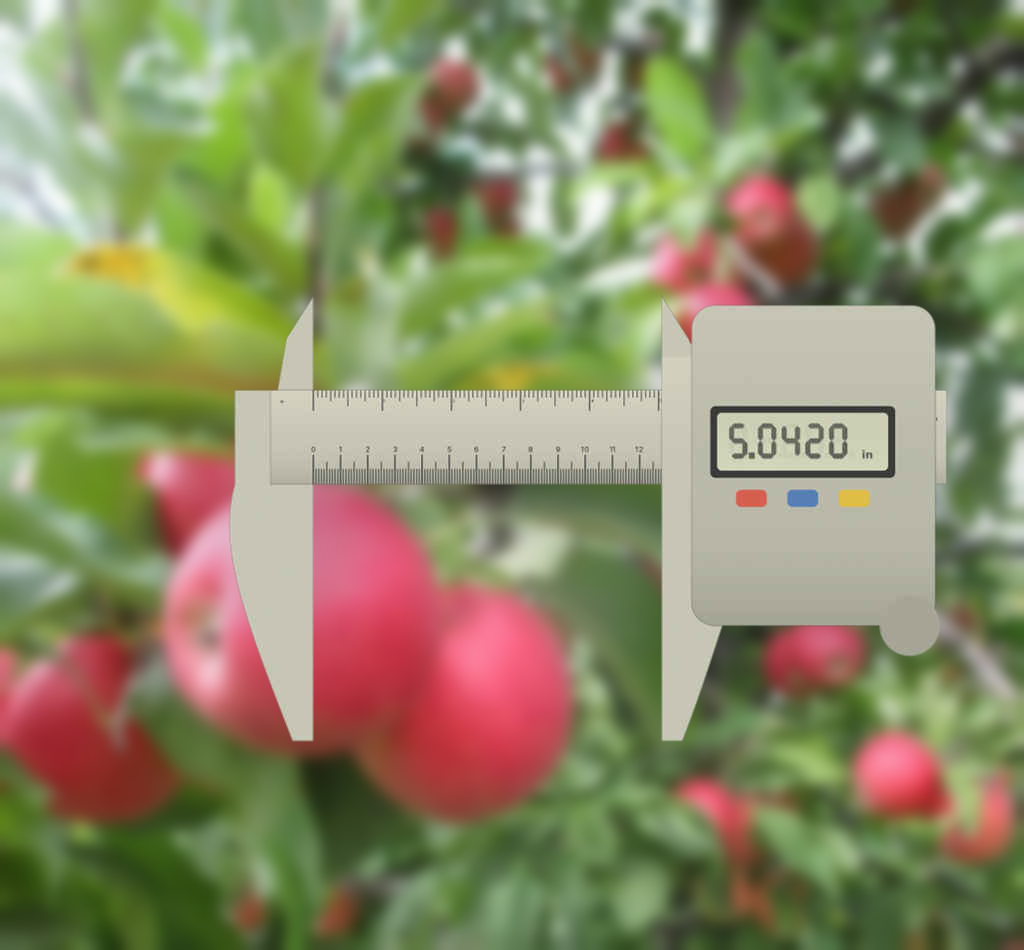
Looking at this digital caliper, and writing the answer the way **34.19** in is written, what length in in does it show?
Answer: **5.0420** in
